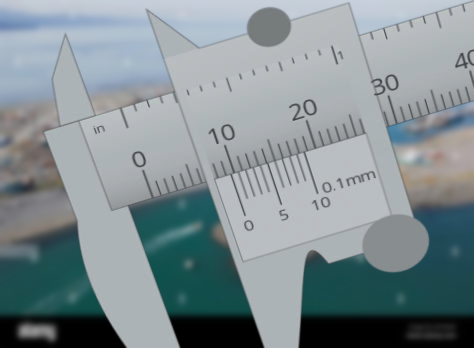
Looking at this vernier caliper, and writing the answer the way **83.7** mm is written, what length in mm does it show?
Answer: **9.6** mm
